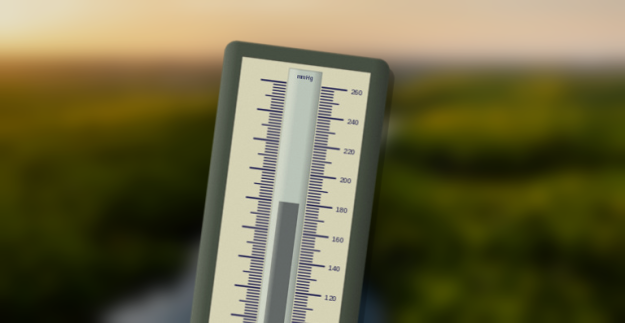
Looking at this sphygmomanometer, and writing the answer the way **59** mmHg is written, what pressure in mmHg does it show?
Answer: **180** mmHg
